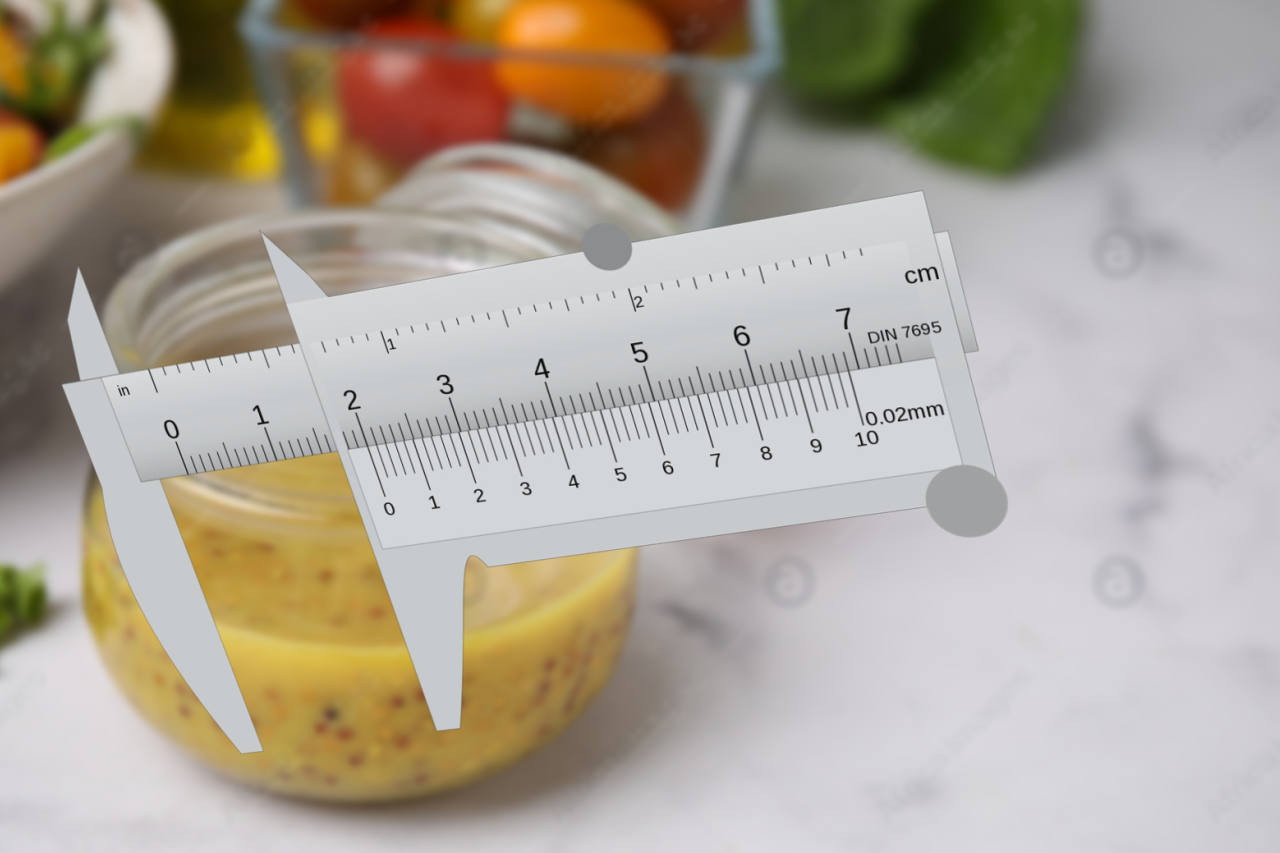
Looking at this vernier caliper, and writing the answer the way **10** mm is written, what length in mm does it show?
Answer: **20.0** mm
